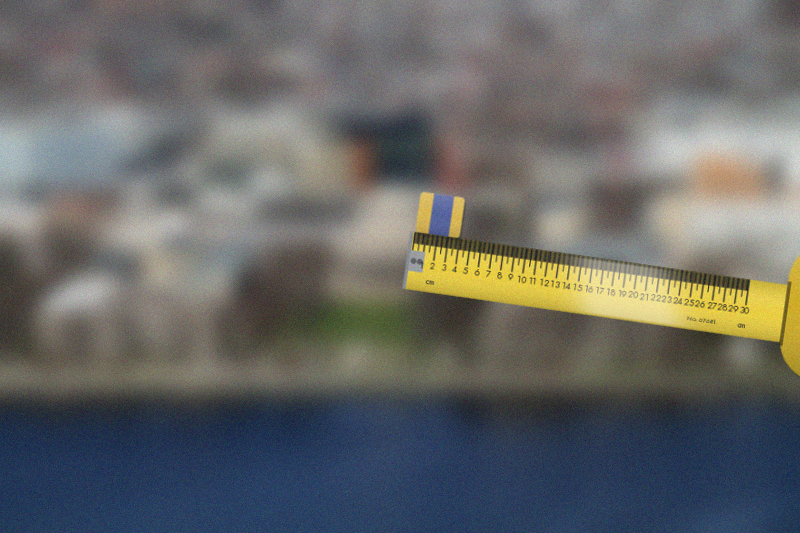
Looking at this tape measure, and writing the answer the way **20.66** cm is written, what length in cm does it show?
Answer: **4** cm
